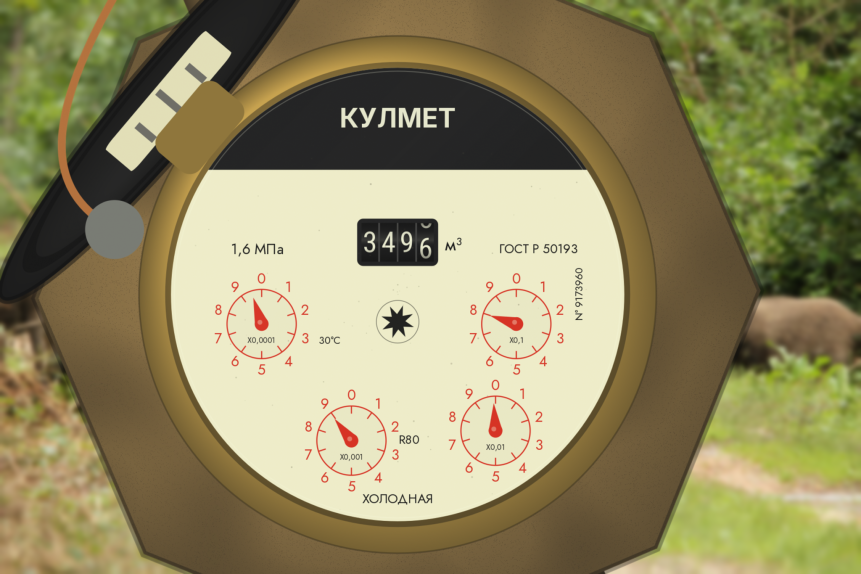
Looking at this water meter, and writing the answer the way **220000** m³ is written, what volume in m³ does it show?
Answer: **3495.7989** m³
